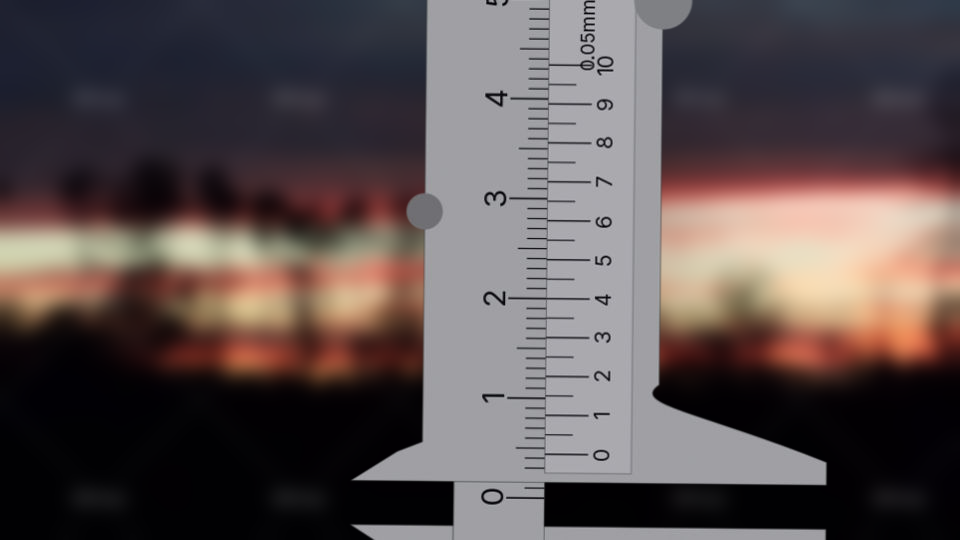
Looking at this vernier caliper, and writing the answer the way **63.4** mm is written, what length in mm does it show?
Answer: **4.4** mm
